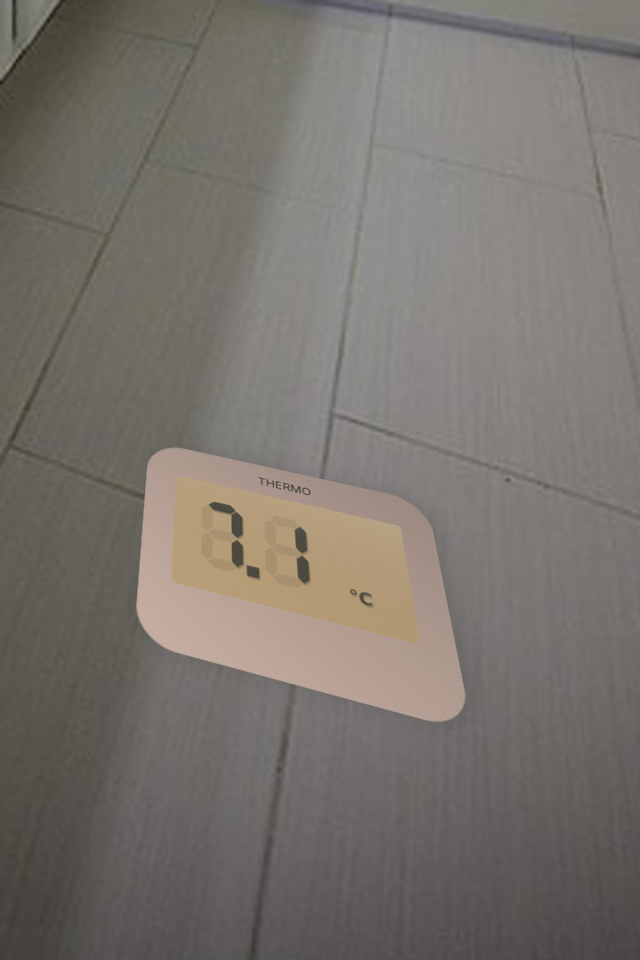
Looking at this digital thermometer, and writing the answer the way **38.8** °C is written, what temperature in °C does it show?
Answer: **7.1** °C
